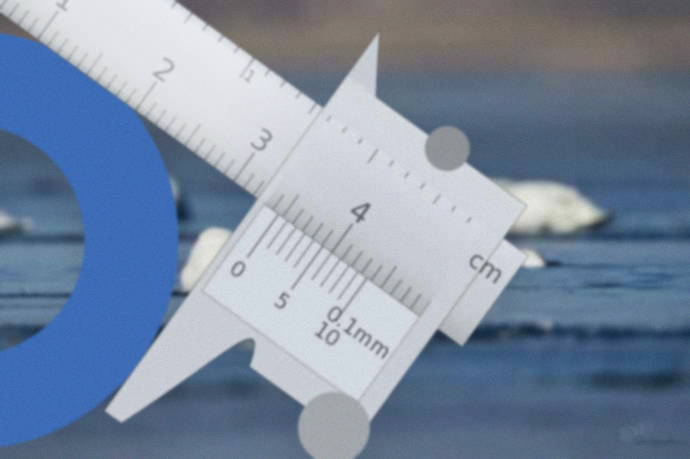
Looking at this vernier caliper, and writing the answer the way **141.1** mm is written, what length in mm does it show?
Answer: **34.6** mm
